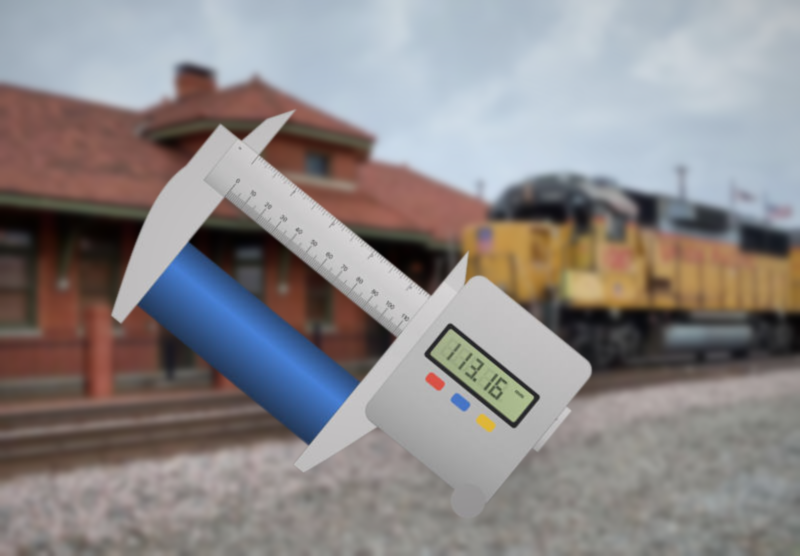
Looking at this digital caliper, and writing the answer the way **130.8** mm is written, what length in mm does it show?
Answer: **113.16** mm
